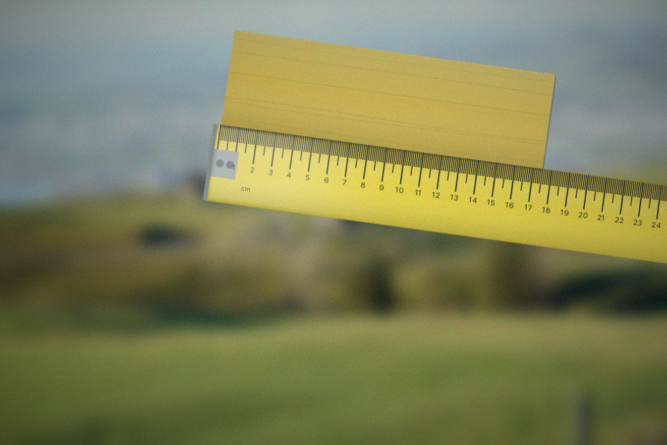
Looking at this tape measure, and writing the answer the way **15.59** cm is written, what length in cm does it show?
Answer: **17.5** cm
